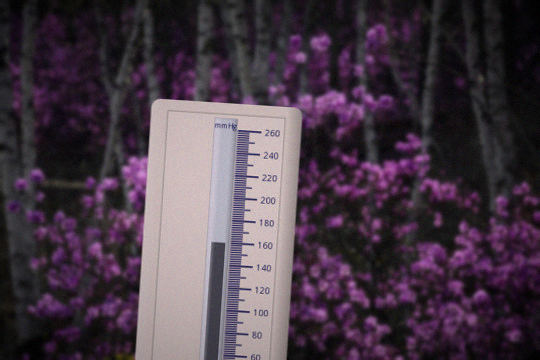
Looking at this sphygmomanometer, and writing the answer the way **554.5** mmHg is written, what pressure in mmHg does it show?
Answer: **160** mmHg
